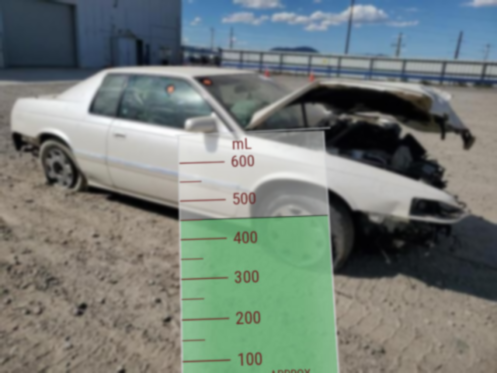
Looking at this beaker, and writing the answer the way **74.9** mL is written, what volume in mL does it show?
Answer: **450** mL
